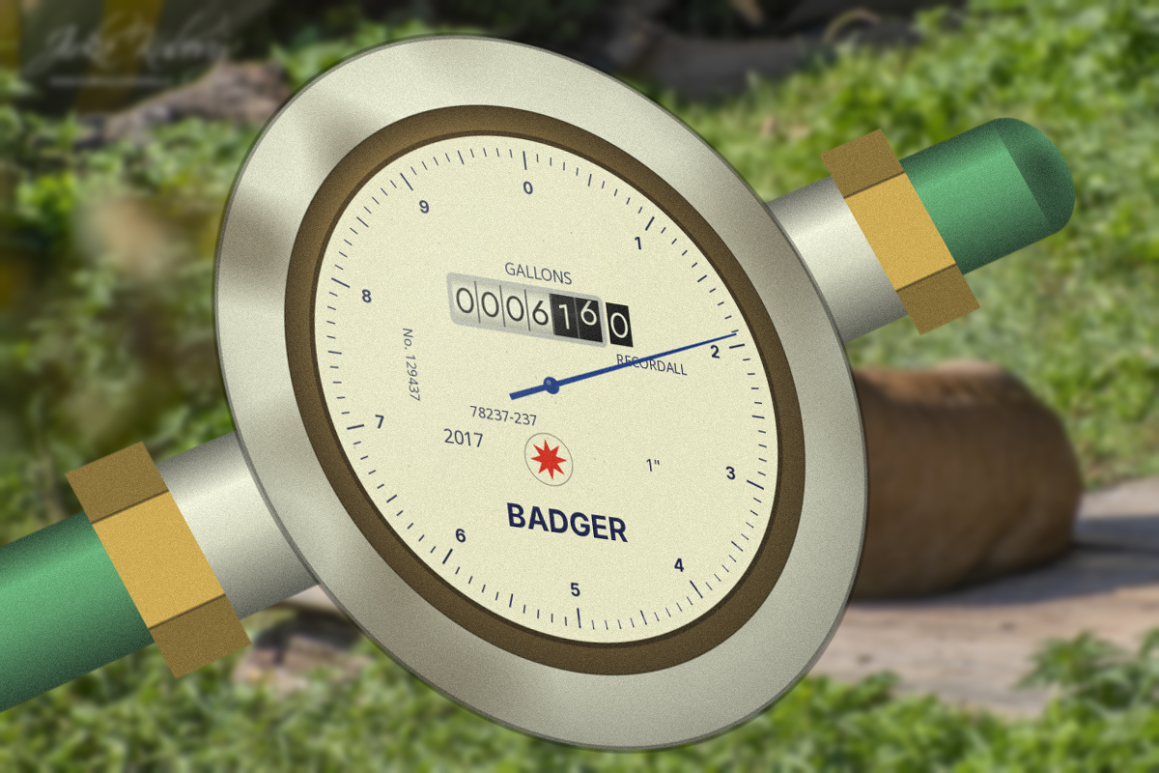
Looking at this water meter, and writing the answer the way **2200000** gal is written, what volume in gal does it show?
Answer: **6161.9** gal
